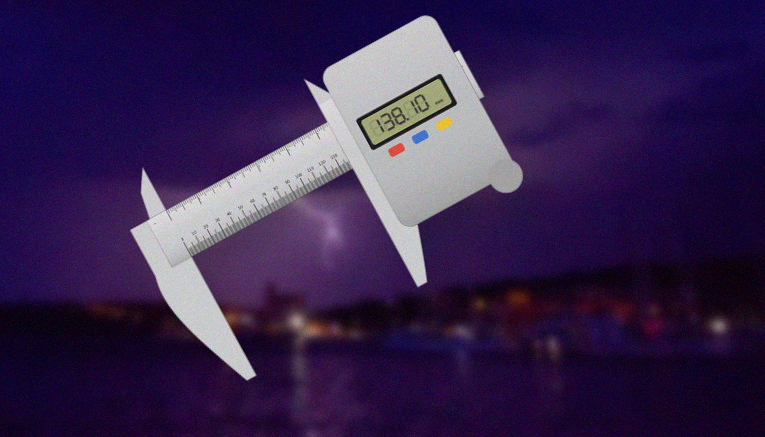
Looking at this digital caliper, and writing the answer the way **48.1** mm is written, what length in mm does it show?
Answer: **138.10** mm
